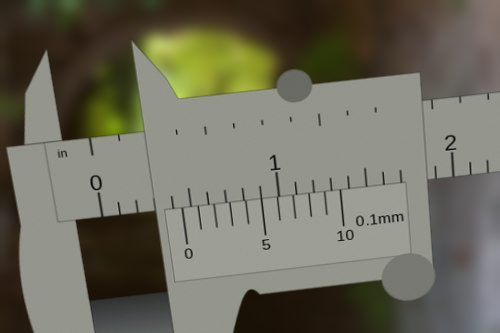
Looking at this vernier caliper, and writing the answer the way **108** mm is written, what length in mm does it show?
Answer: **4.5** mm
